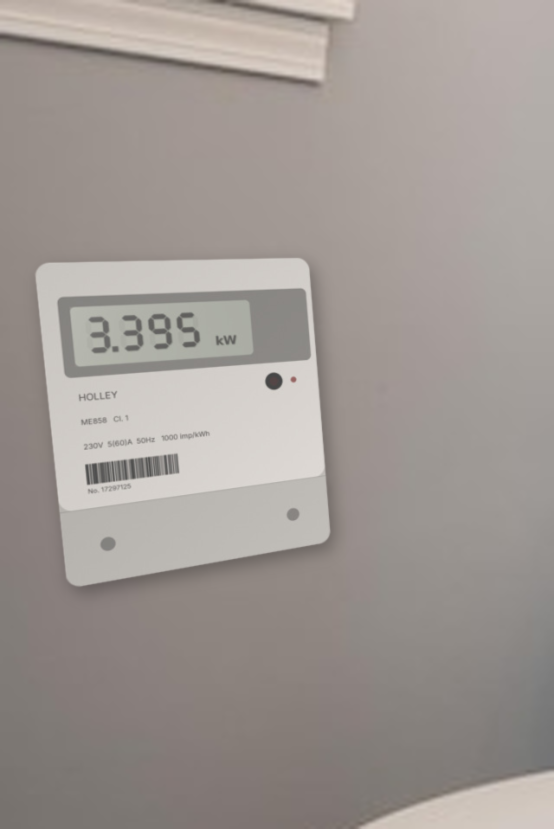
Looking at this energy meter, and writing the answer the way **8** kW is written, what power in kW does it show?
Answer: **3.395** kW
